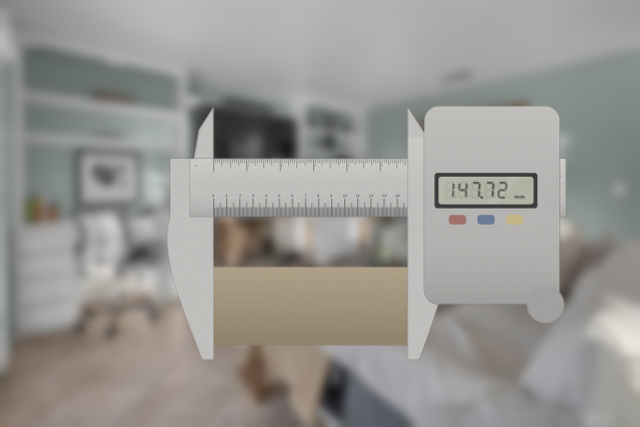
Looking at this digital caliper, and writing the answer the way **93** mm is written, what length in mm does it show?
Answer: **147.72** mm
